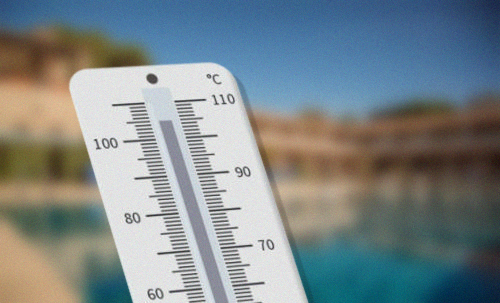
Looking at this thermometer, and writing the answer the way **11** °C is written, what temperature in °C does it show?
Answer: **105** °C
